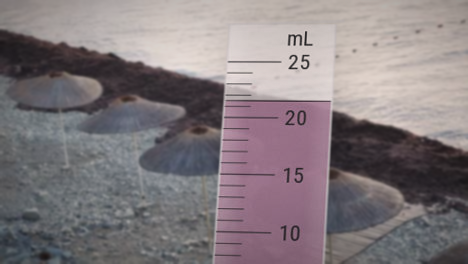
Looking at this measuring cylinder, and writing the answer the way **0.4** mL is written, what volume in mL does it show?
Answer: **21.5** mL
